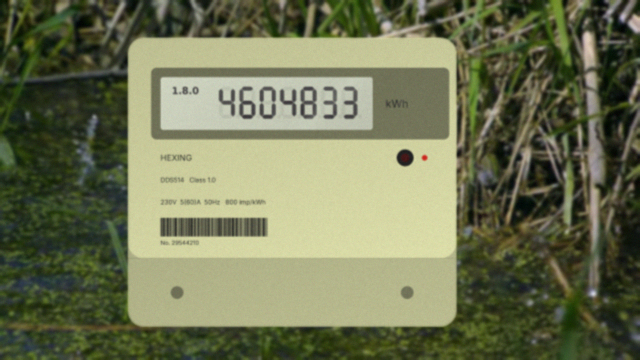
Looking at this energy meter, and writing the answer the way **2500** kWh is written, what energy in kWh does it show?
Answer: **4604833** kWh
